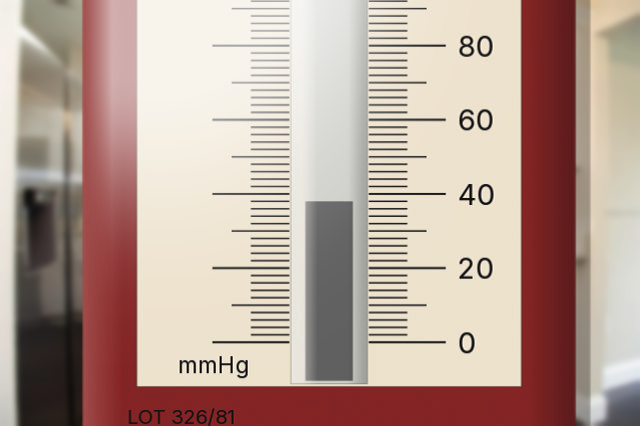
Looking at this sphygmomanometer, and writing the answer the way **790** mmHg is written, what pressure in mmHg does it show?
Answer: **38** mmHg
